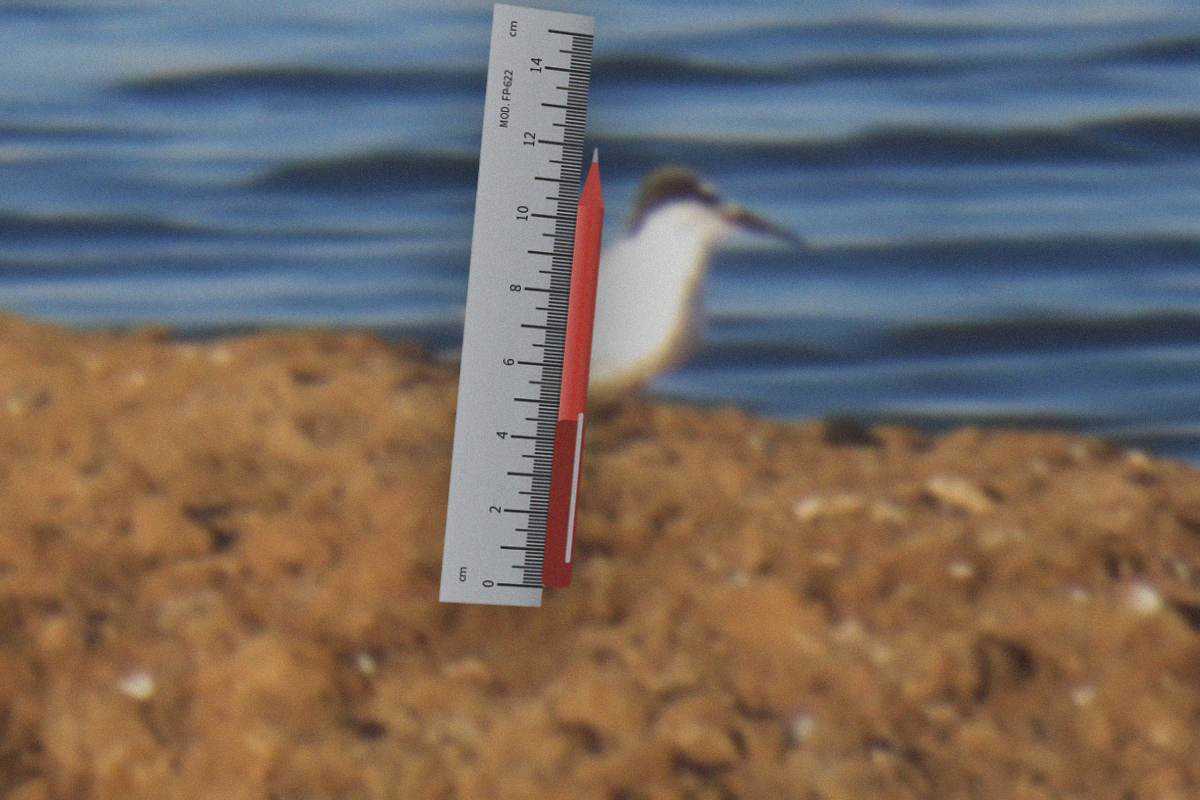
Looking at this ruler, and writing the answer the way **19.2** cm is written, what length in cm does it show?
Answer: **12** cm
